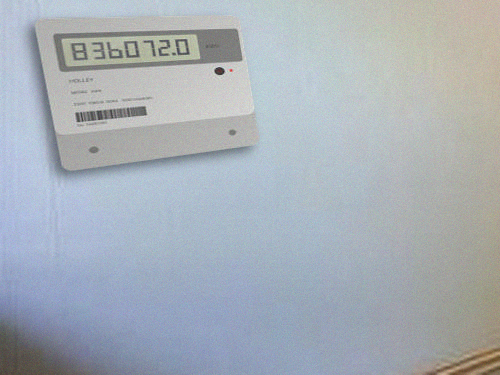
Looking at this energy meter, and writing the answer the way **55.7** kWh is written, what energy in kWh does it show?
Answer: **836072.0** kWh
